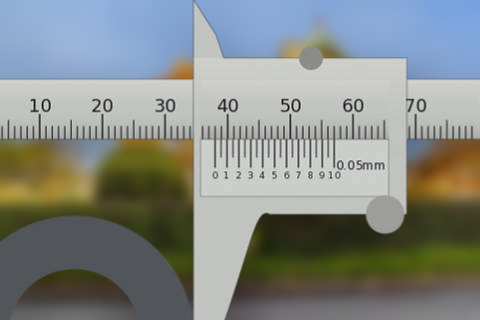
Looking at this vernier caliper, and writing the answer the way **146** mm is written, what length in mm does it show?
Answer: **38.0** mm
